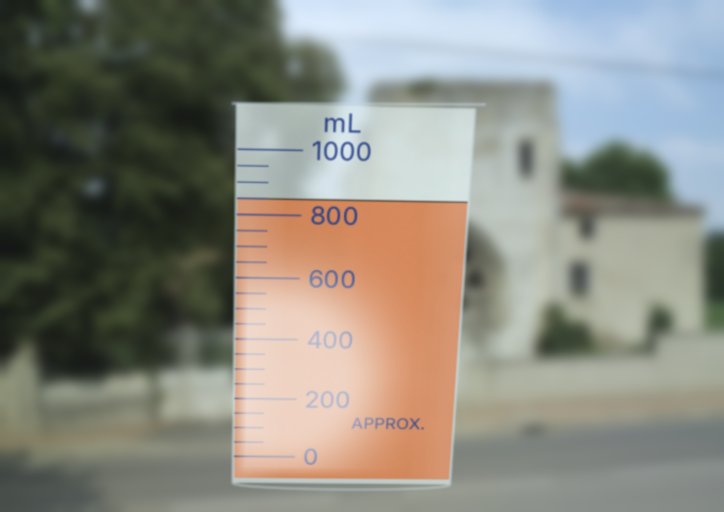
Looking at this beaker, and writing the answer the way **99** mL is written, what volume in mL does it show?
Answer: **850** mL
